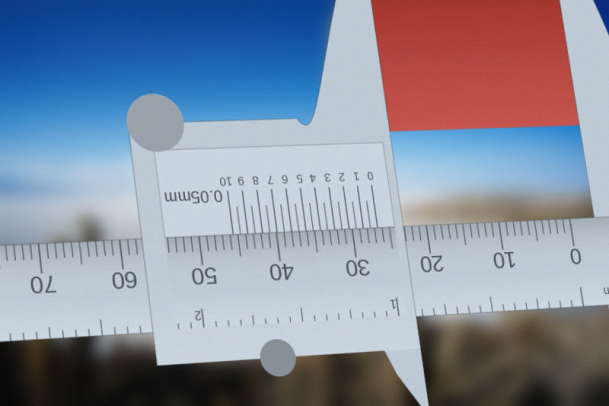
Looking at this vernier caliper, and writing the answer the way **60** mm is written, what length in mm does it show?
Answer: **26.6** mm
